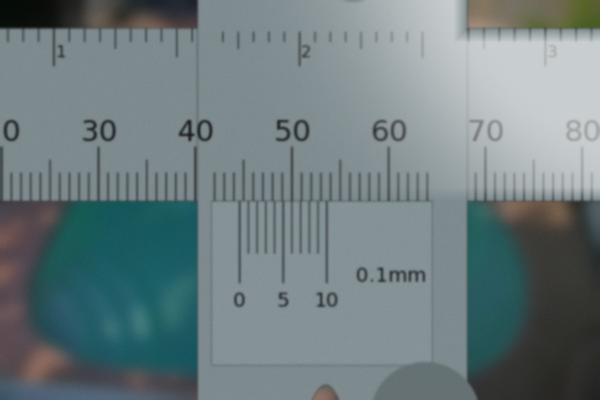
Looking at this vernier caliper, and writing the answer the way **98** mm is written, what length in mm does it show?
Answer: **44.6** mm
